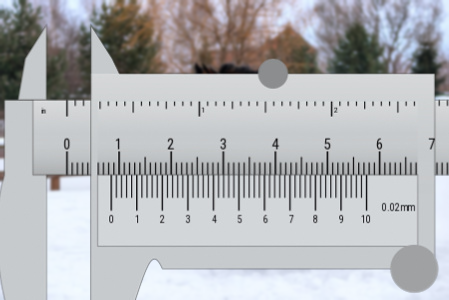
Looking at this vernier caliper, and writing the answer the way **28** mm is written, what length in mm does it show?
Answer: **8.5** mm
